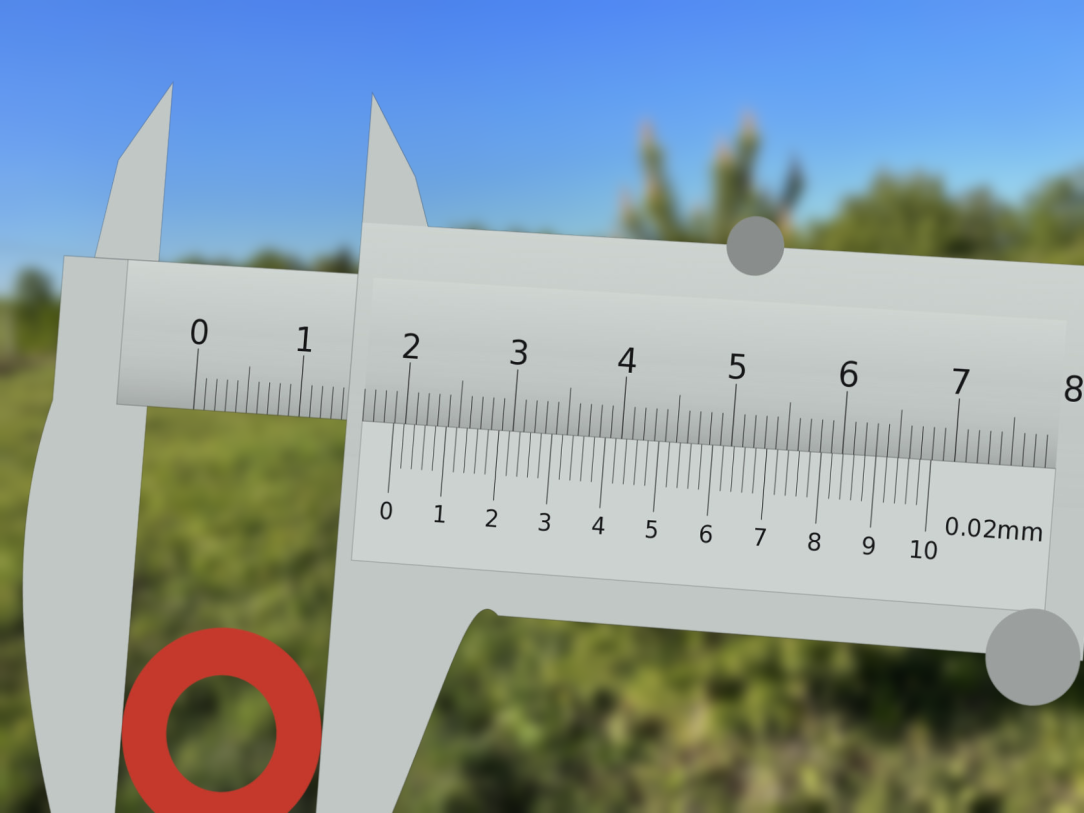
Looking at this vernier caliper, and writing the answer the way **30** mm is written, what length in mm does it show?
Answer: **18.9** mm
